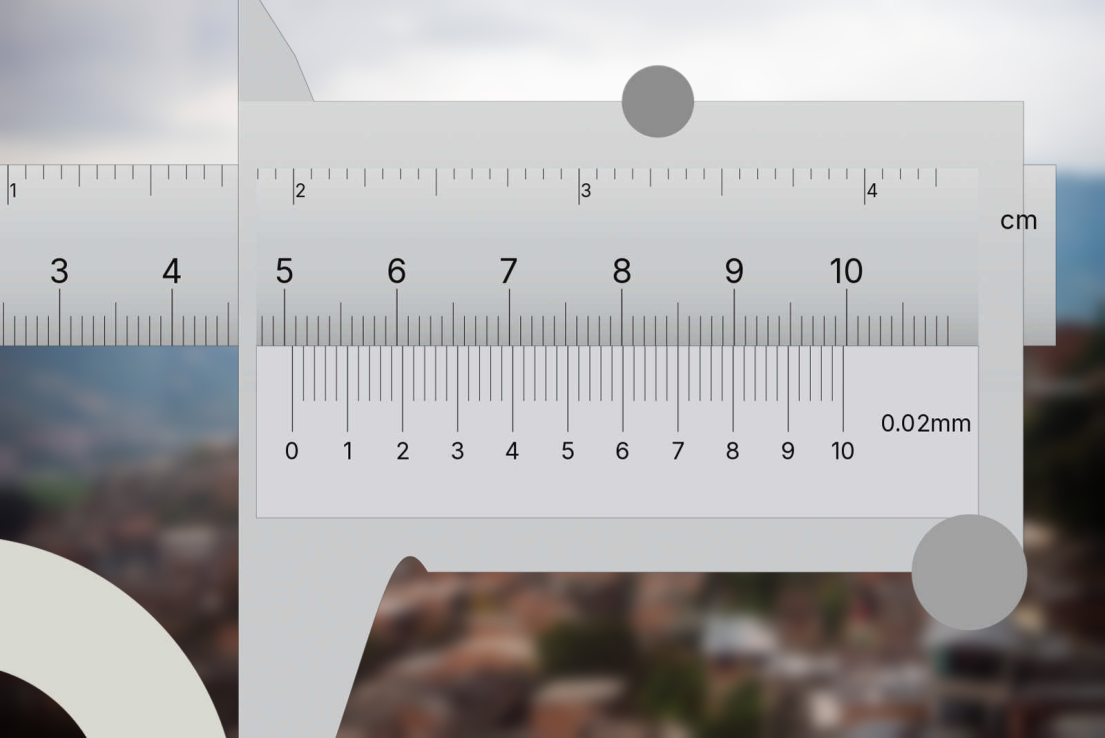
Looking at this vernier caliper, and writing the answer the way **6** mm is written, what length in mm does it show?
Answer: **50.7** mm
